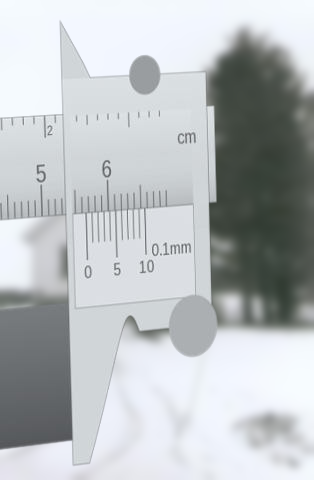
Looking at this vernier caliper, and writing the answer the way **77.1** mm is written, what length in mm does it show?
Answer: **56.6** mm
